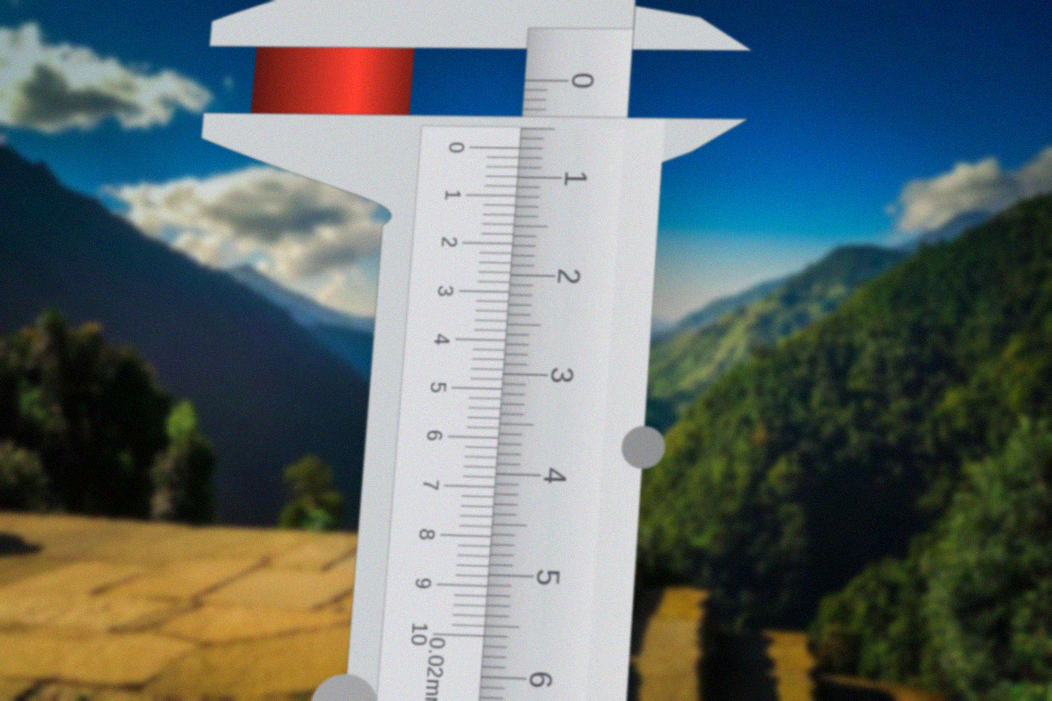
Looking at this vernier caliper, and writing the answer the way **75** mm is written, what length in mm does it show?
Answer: **7.0** mm
